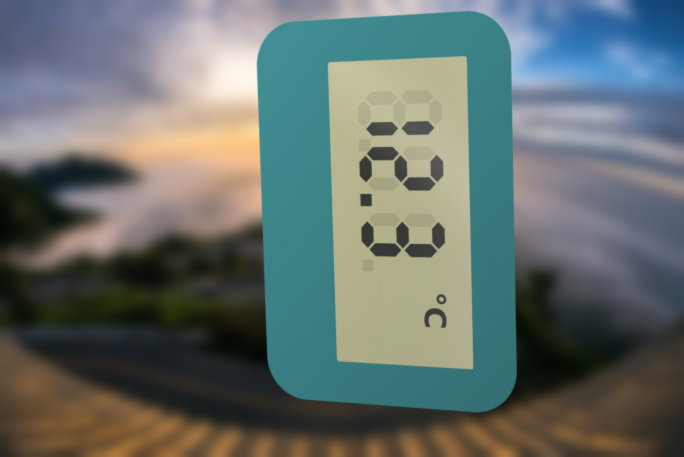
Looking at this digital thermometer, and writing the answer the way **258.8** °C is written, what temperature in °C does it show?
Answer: **12.3** °C
